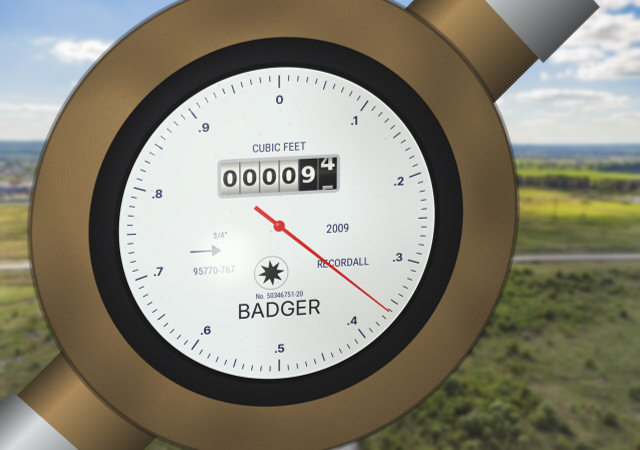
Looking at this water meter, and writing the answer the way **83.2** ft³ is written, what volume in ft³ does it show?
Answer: **94.36** ft³
